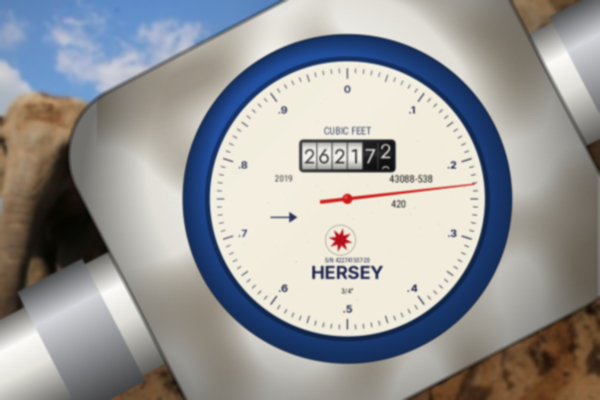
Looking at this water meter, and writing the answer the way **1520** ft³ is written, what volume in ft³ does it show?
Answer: **262172.23** ft³
